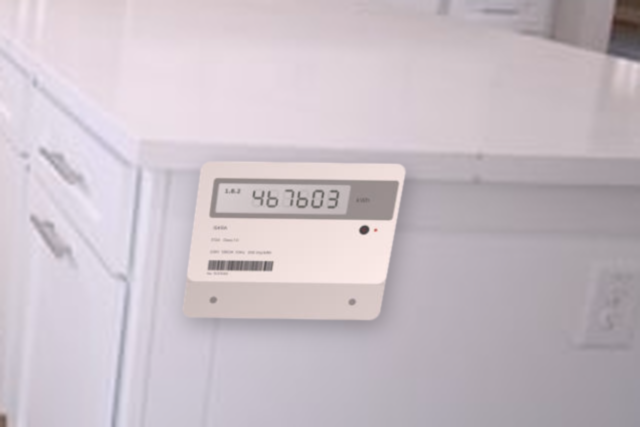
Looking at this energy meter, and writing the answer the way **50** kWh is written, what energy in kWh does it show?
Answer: **467603** kWh
